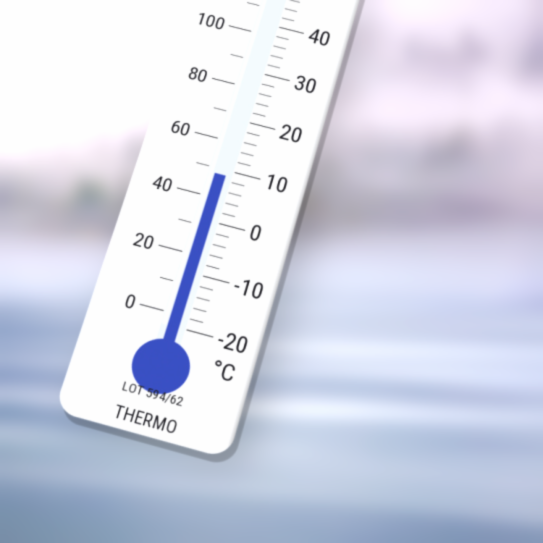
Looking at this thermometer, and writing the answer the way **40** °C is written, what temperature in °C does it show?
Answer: **9** °C
